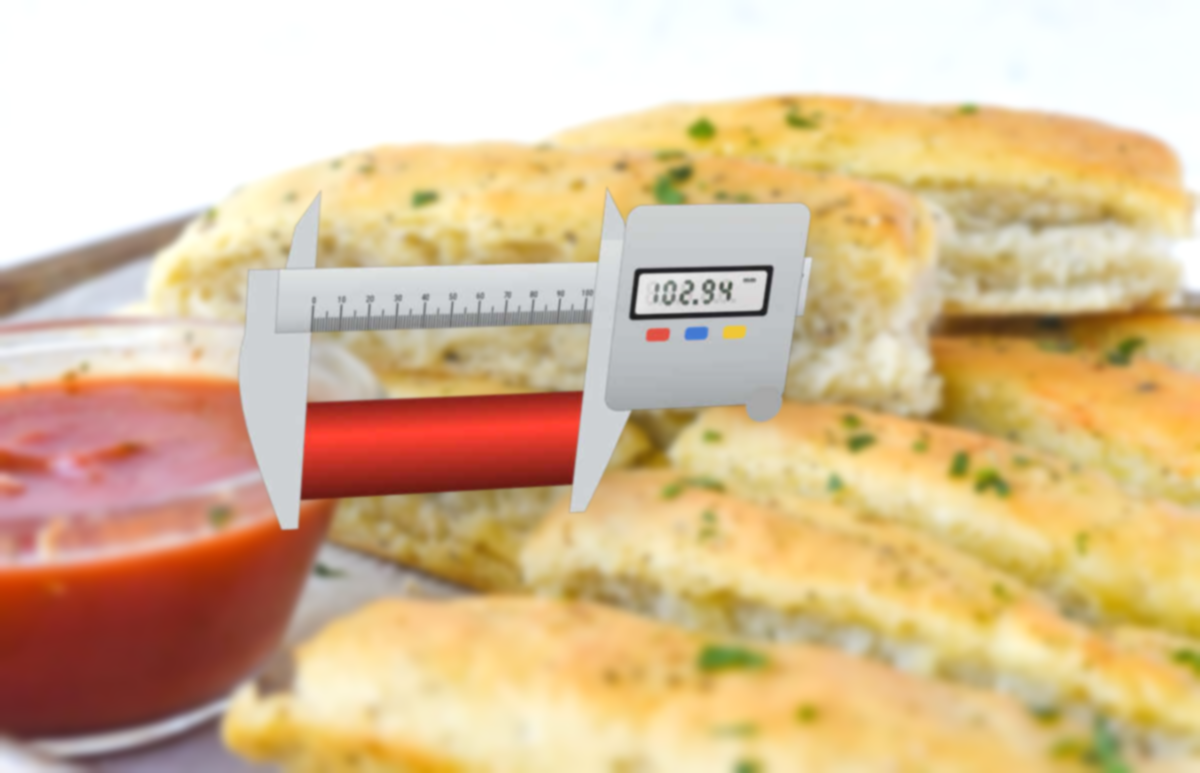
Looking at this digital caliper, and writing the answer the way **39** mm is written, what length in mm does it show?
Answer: **102.94** mm
